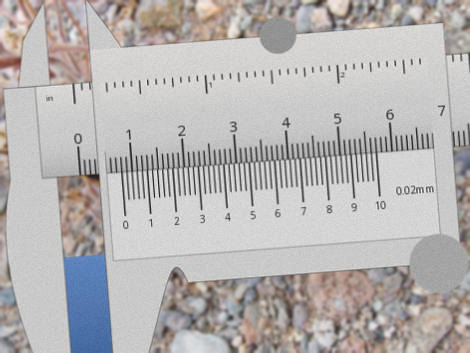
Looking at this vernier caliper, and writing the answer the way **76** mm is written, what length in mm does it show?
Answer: **8.0** mm
